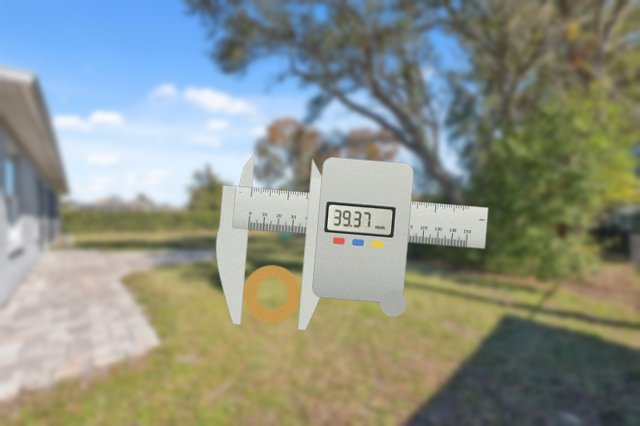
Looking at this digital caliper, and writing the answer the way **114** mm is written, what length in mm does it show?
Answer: **39.37** mm
